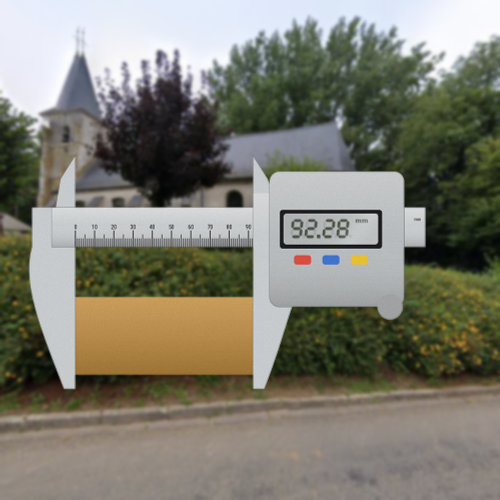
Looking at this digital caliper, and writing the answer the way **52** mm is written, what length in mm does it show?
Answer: **92.28** mm
